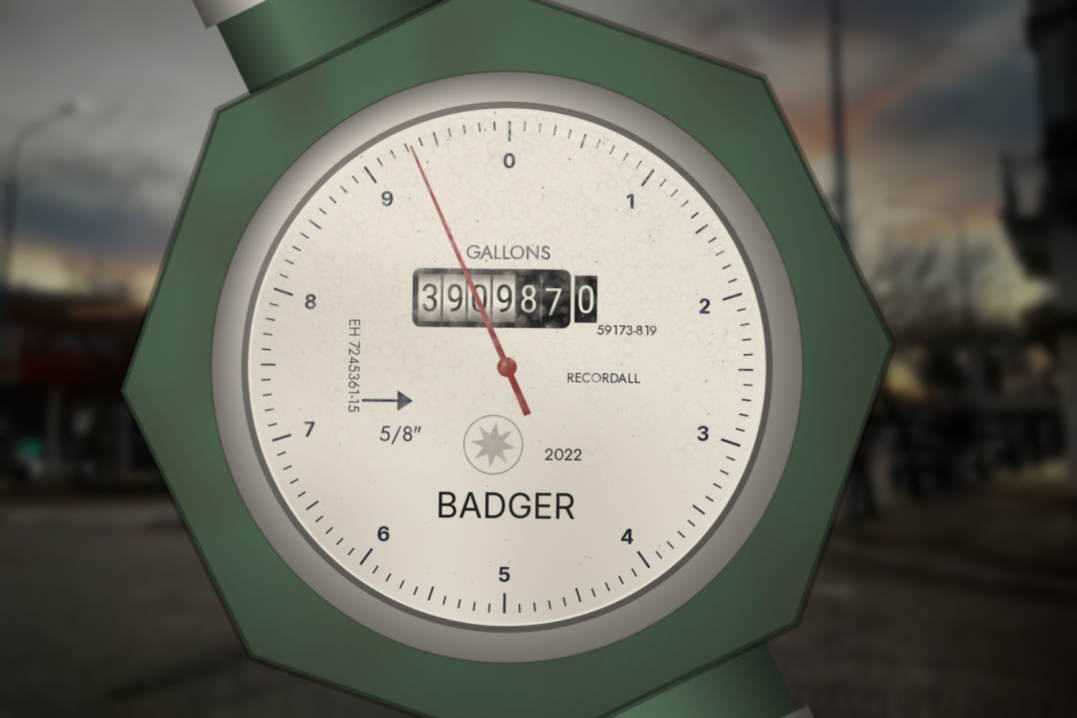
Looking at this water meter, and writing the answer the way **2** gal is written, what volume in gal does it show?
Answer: **3909869.3** gal
